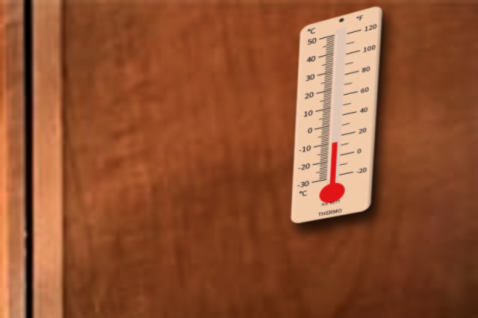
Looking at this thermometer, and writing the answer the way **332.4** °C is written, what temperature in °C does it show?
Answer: **-10** °C
